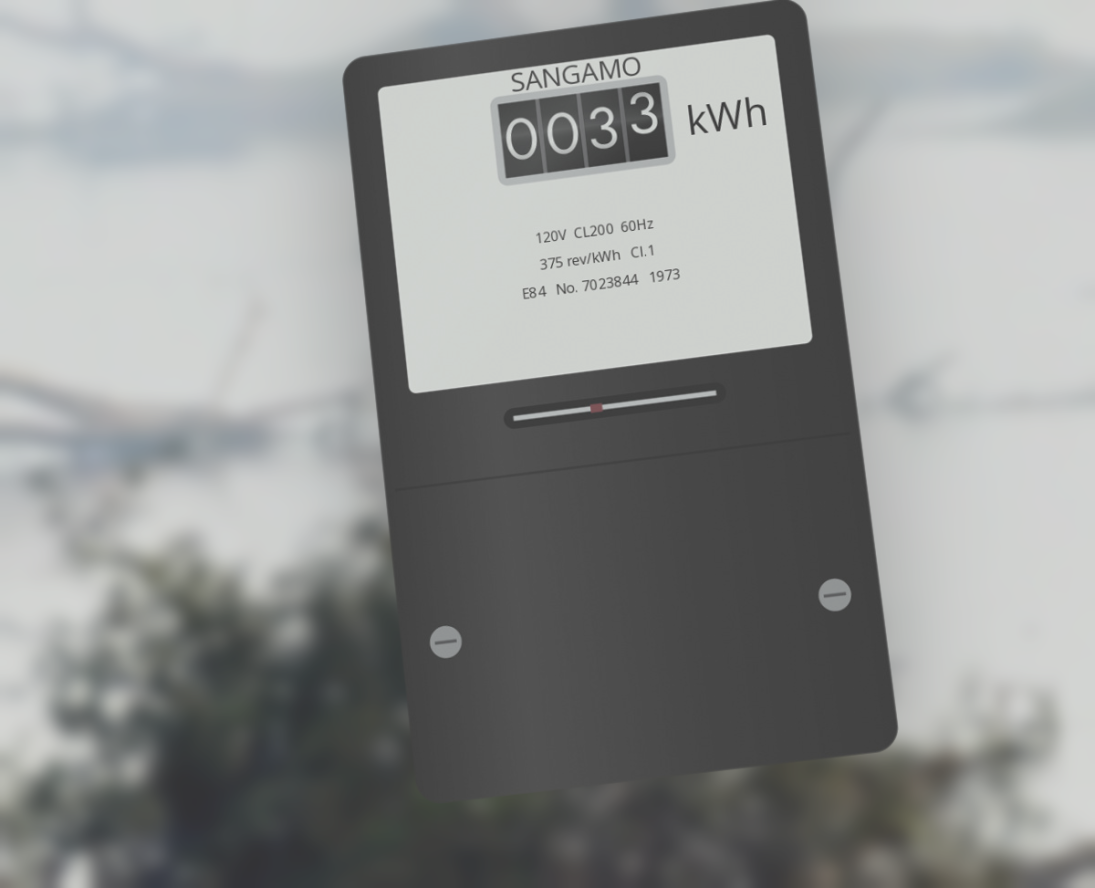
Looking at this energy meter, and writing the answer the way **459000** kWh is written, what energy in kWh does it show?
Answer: **33** kWh
